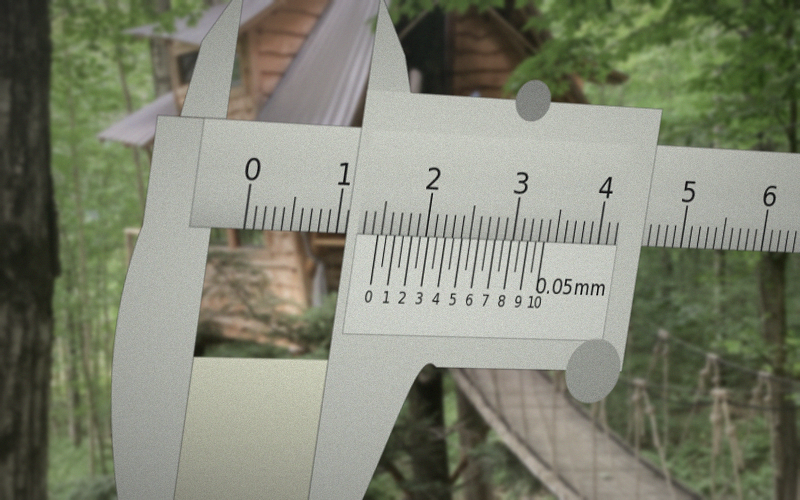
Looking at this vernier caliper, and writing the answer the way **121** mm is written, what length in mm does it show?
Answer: **14.6** mm
